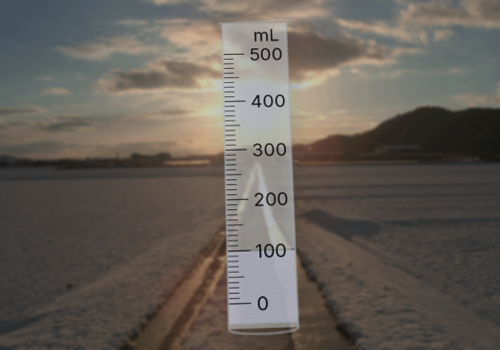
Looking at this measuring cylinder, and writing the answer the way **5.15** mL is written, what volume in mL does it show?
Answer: **100** mL
